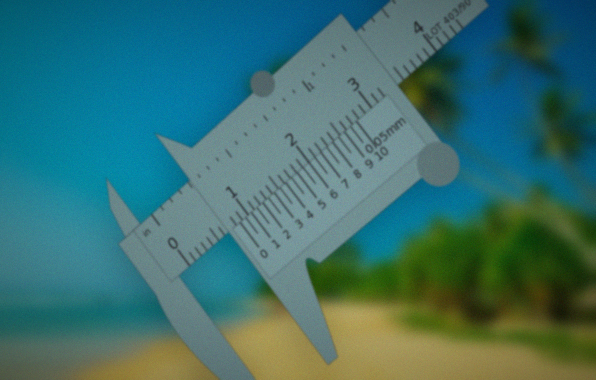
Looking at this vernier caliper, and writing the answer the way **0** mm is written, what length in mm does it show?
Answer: **8.6** mm
